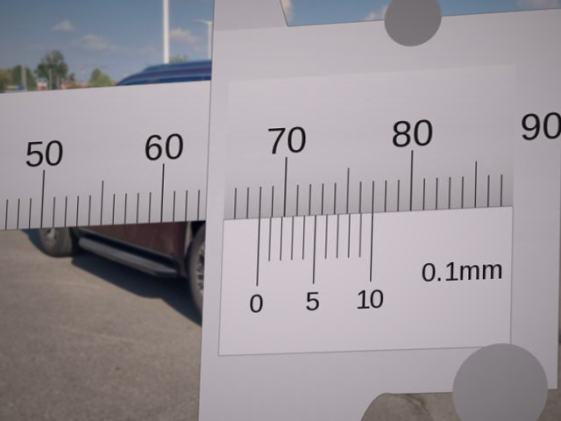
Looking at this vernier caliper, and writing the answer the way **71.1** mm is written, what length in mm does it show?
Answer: **68.0** mm
